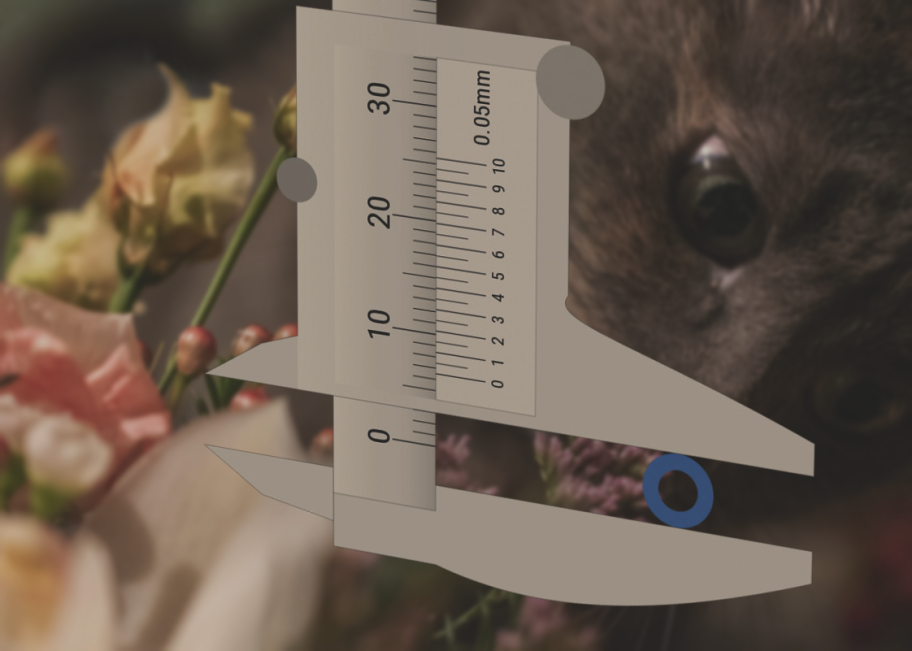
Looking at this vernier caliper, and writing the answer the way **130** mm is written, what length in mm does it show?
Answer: **6.5** mm
